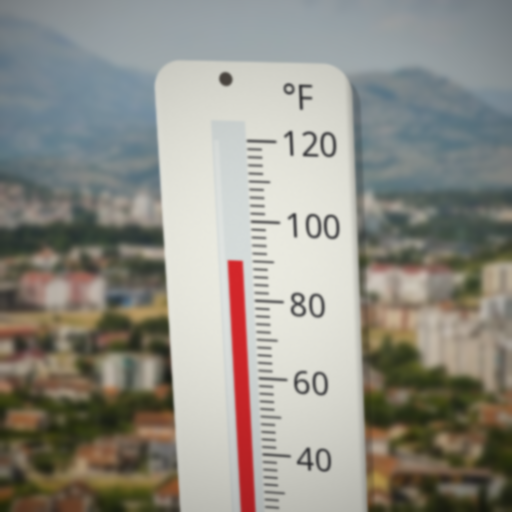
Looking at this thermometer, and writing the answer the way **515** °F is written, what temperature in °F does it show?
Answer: **90** °F
